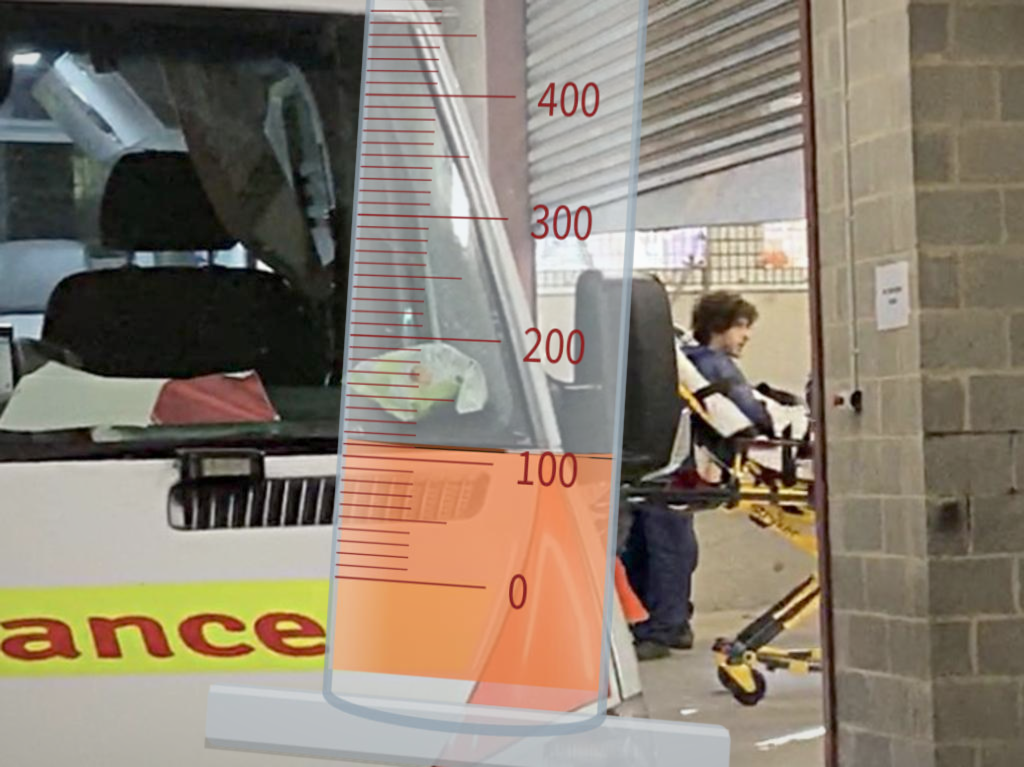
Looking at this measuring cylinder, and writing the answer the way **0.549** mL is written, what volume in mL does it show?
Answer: **110** mL
